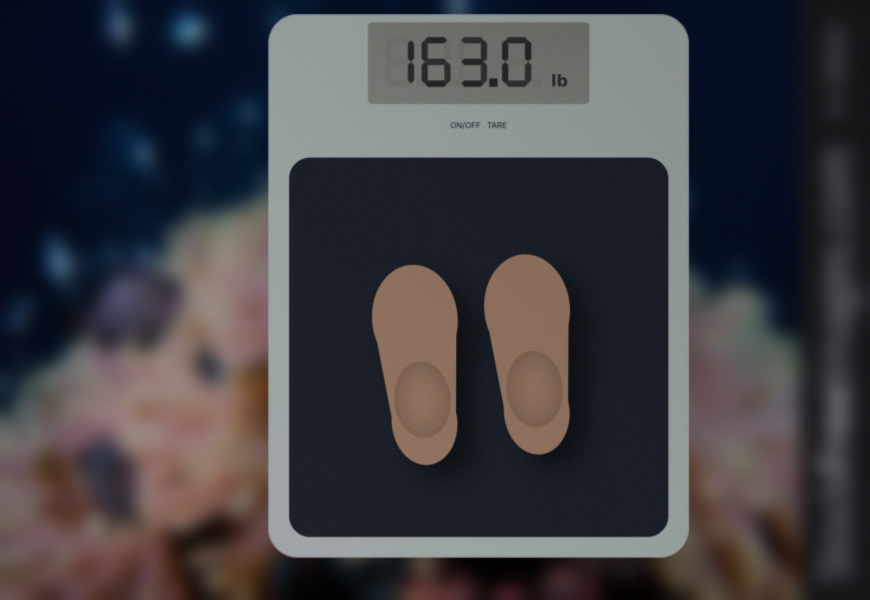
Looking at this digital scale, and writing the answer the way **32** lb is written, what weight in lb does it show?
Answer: **163.0** lb
